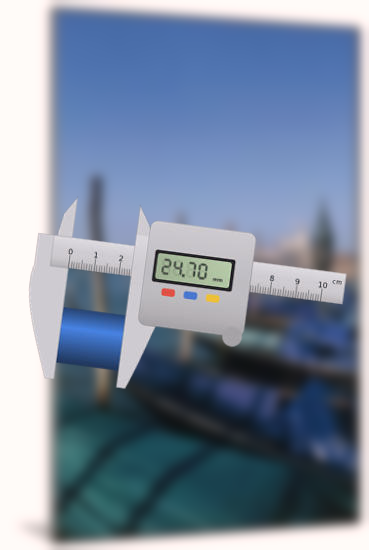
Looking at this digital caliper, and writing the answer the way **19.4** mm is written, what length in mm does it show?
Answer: **24.70** mm
